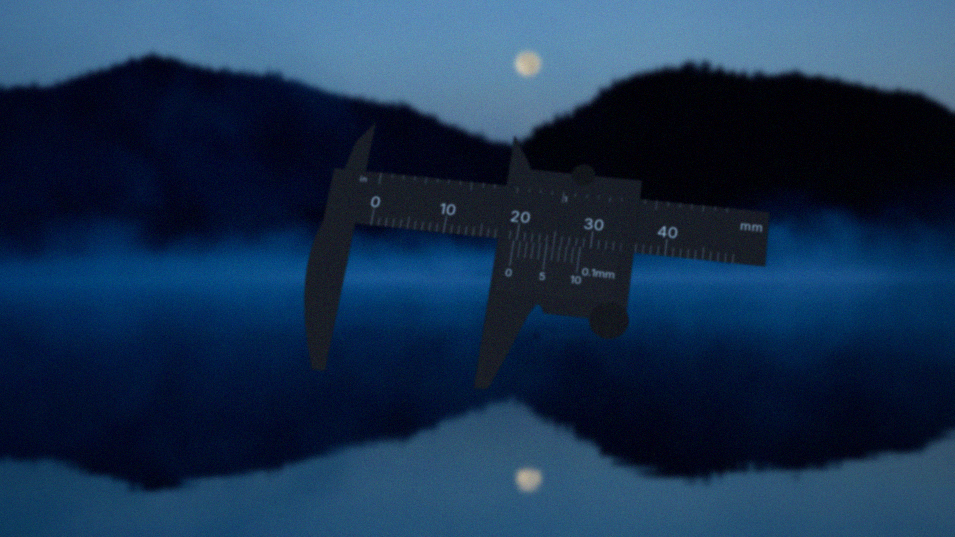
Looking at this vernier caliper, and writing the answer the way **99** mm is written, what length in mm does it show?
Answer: **19.6** mm
